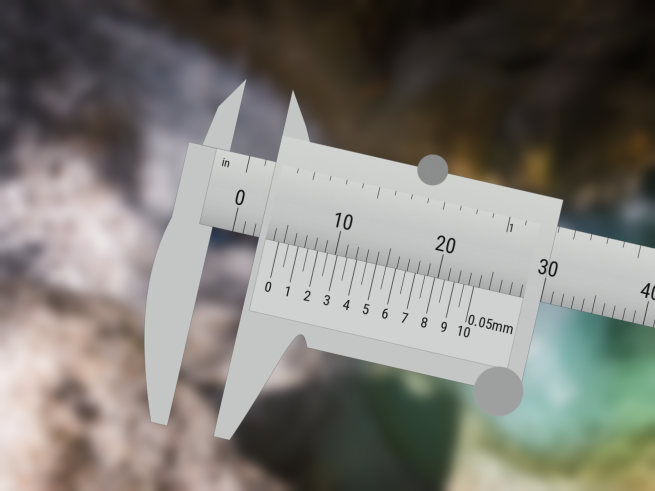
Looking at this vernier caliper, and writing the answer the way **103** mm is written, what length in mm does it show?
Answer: **4.5** mm
